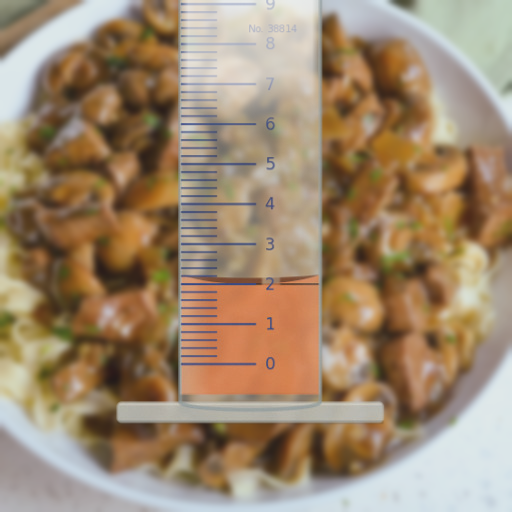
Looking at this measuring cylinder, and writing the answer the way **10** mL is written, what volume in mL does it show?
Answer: **2** mL
